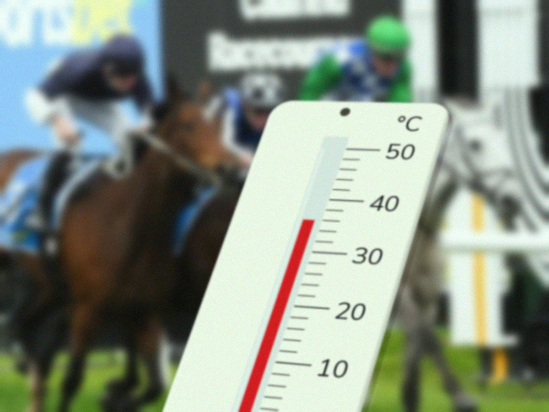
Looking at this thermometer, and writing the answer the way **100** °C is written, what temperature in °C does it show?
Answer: **36** °C
